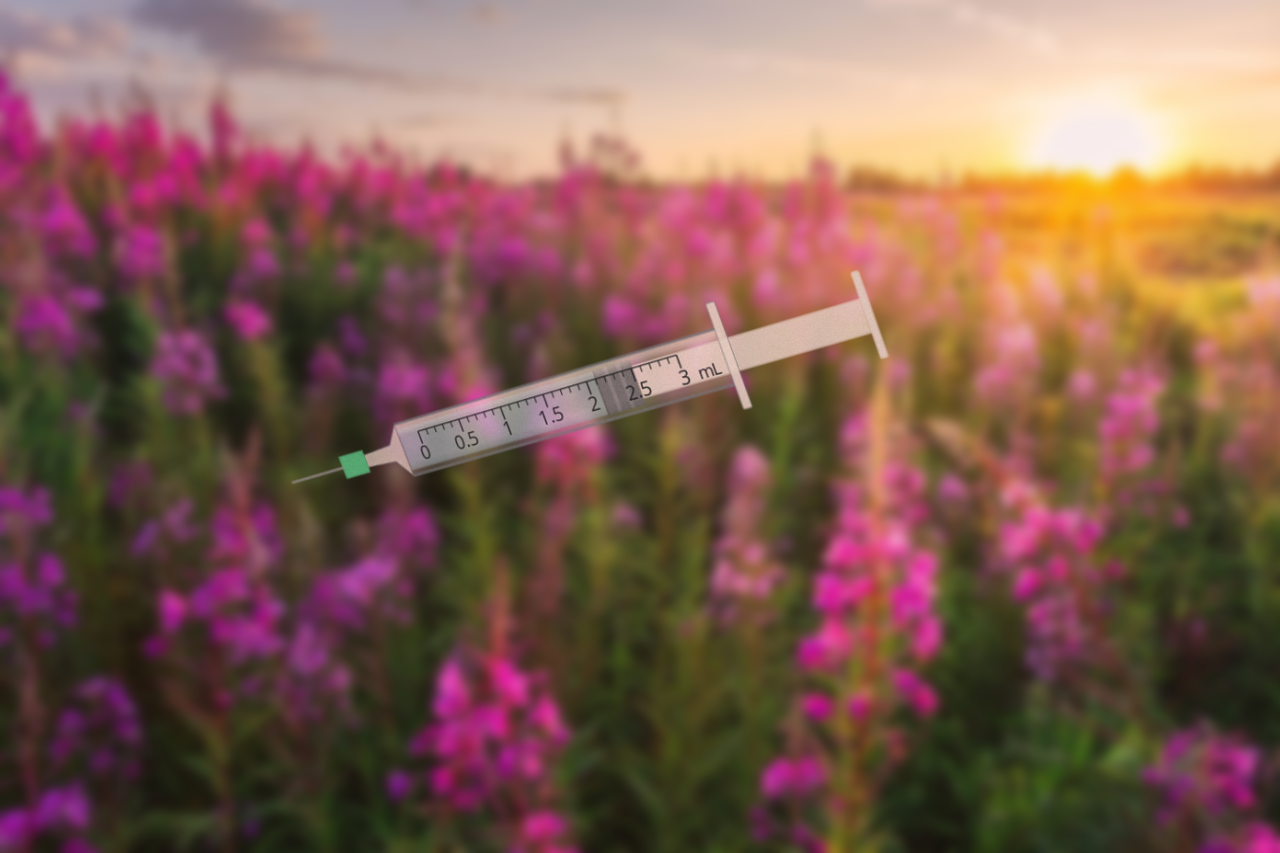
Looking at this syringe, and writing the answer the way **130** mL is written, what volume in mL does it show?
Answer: **2.1** mL
